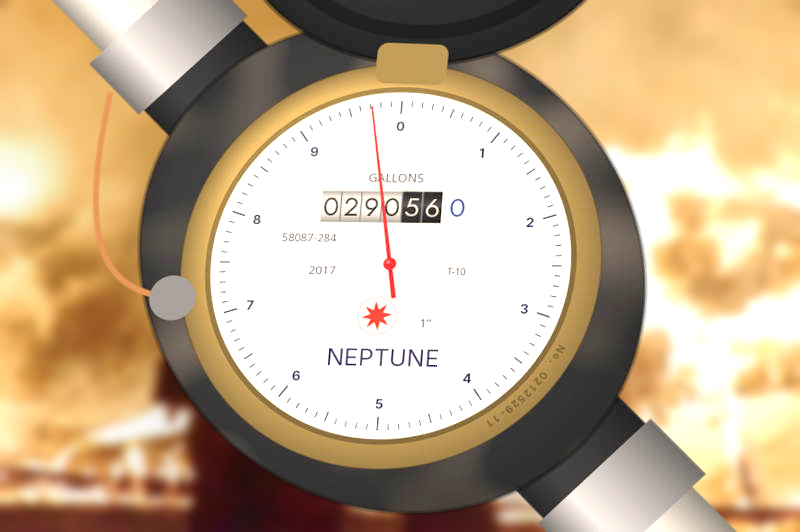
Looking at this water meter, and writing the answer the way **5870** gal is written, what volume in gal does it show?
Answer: **290559.7** gal
